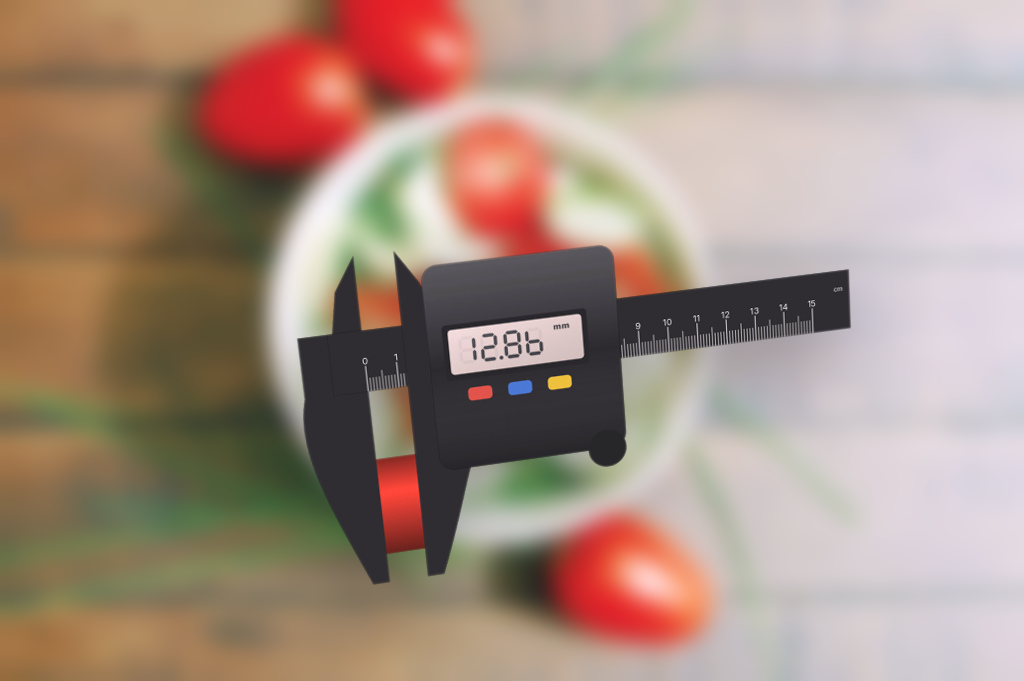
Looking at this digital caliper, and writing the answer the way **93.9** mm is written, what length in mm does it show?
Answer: **12.86** mm
